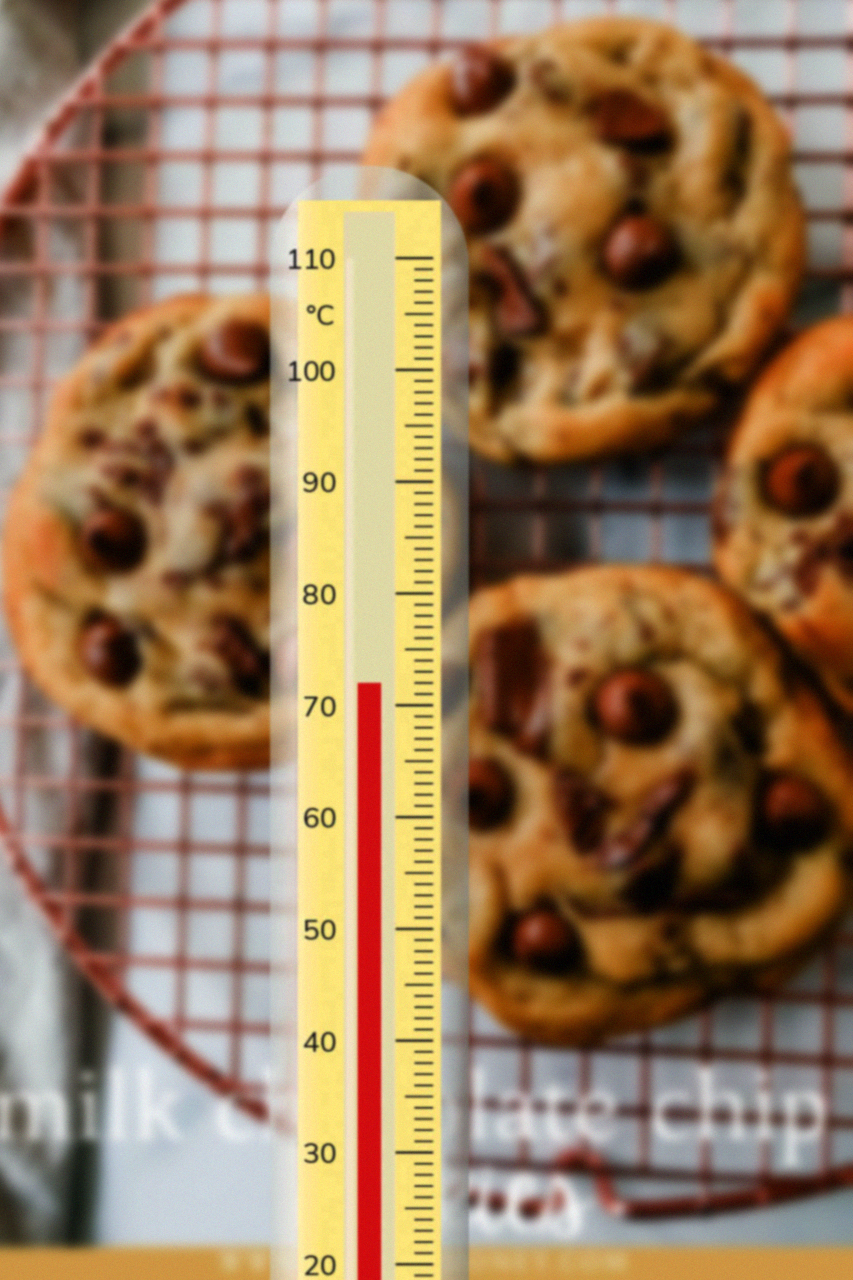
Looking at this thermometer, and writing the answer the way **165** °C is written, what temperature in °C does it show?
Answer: **72** °C
